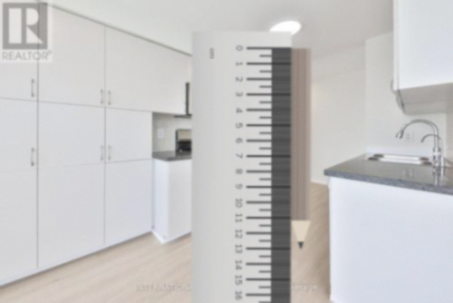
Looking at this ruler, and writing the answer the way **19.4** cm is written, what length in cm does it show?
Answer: **13** cm
